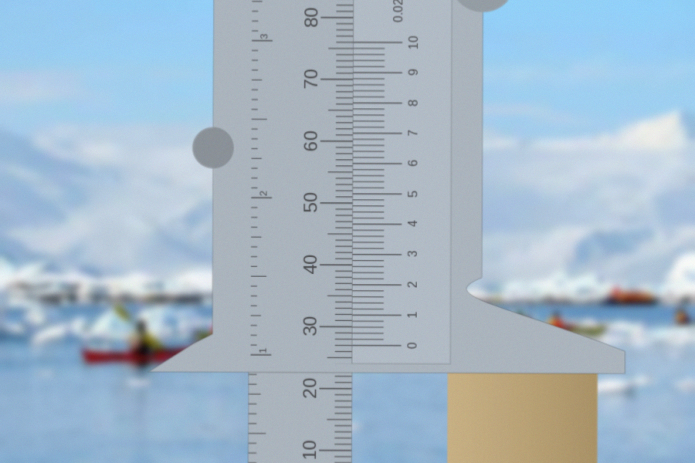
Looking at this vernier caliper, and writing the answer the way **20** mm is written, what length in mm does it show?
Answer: **27.0** mm
